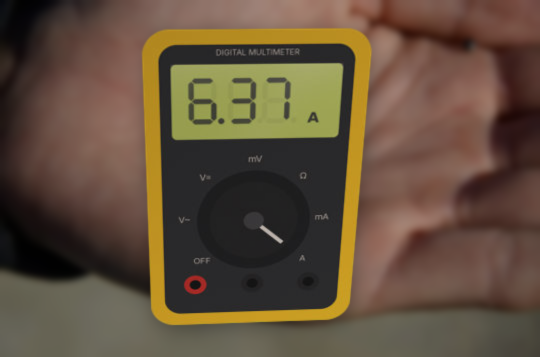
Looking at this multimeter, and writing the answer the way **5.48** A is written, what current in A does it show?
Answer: **6.37** A
